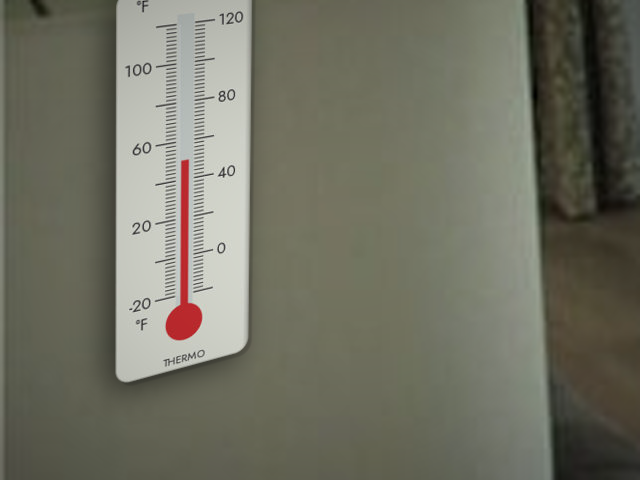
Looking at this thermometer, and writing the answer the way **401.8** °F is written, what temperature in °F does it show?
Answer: **50** °F
